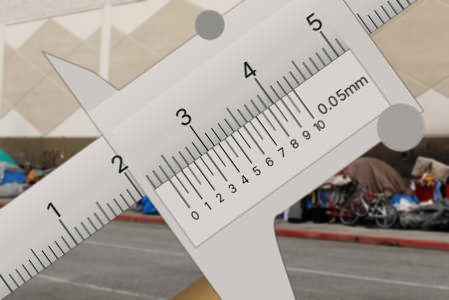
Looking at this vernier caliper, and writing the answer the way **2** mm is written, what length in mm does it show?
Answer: **24.0** mm
